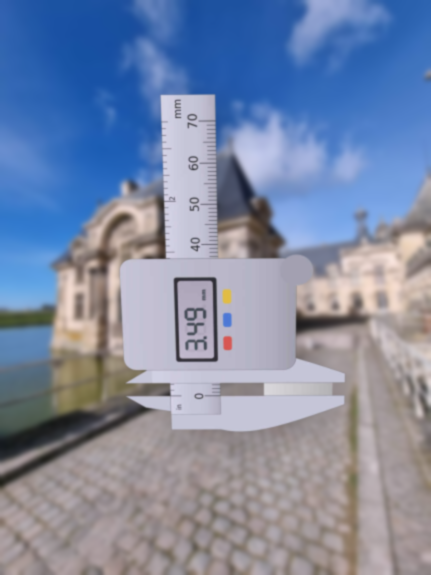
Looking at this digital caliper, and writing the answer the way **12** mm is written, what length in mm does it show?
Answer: **3.49** mm
